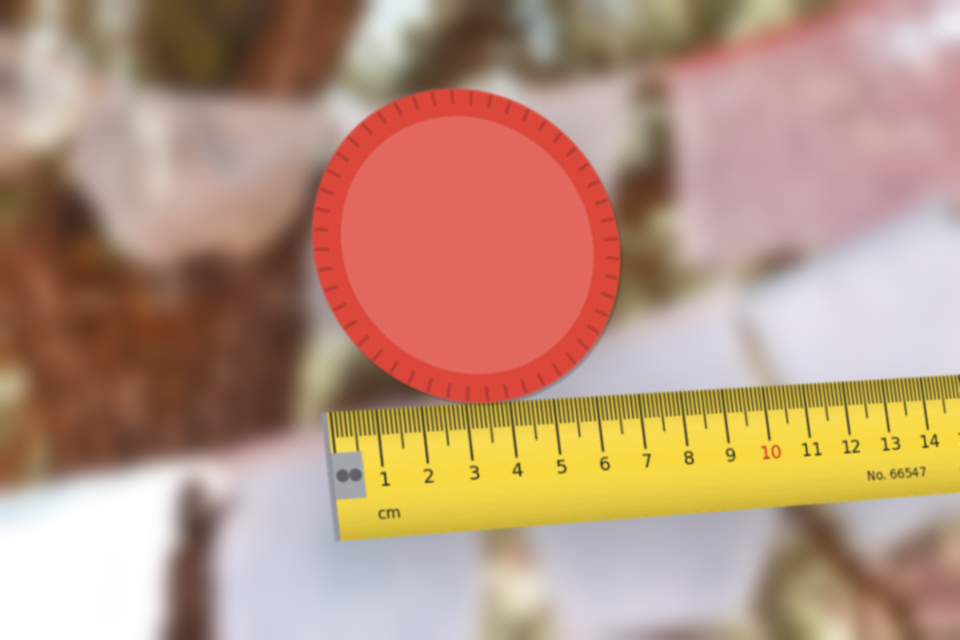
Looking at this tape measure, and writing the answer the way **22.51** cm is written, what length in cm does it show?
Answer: **7** cm
